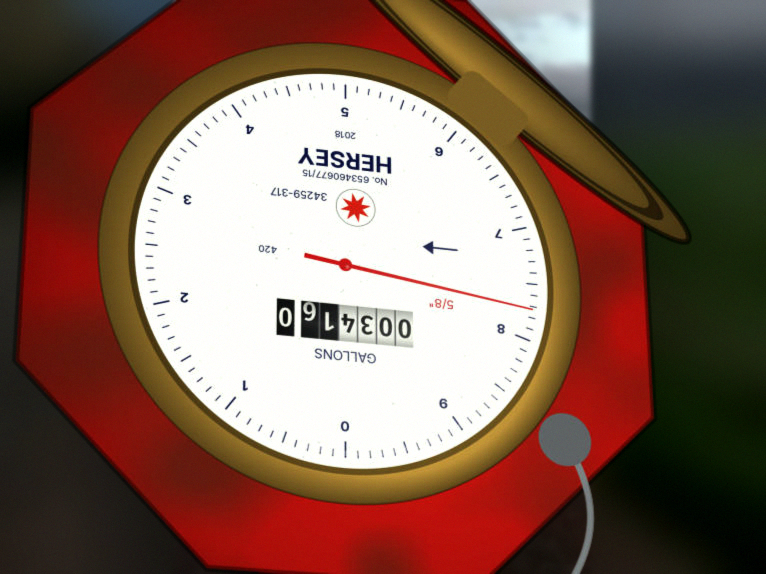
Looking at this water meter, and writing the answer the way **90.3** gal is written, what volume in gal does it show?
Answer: **34157.7** gal
